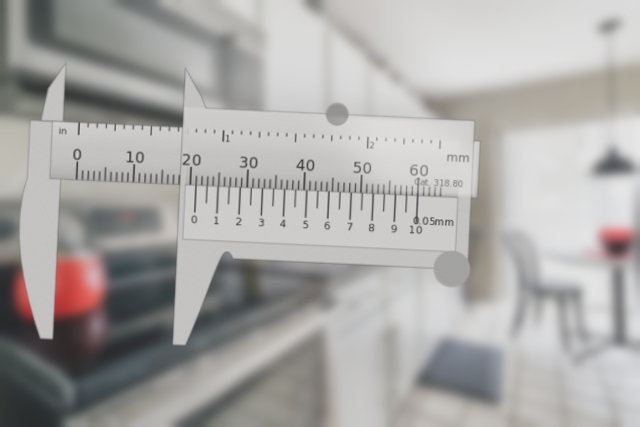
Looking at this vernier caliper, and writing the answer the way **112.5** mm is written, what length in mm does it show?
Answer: **21.0** mm
